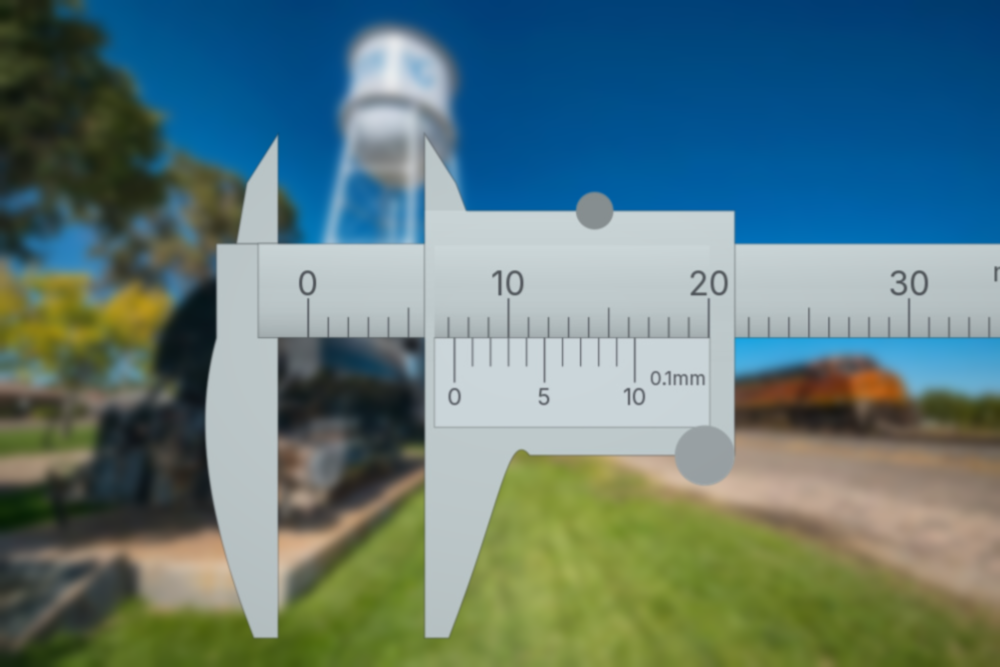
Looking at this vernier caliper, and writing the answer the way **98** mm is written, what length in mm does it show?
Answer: **7.3** mm
